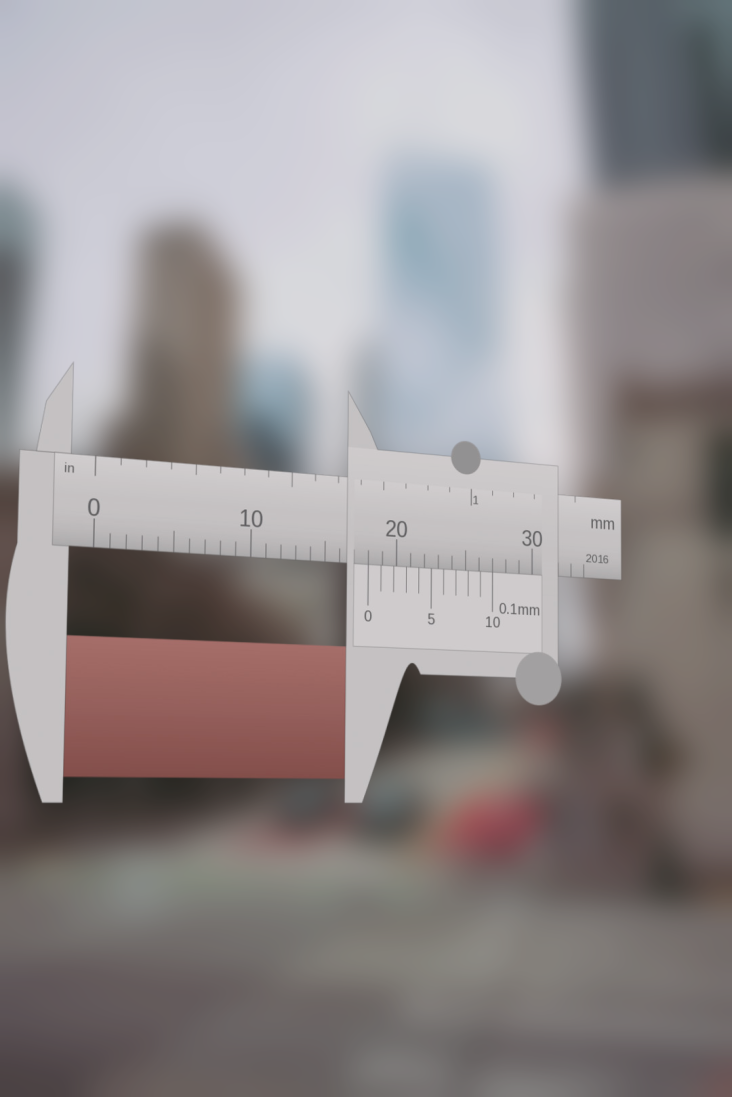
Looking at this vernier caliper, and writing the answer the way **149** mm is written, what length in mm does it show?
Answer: **18.0** mm
